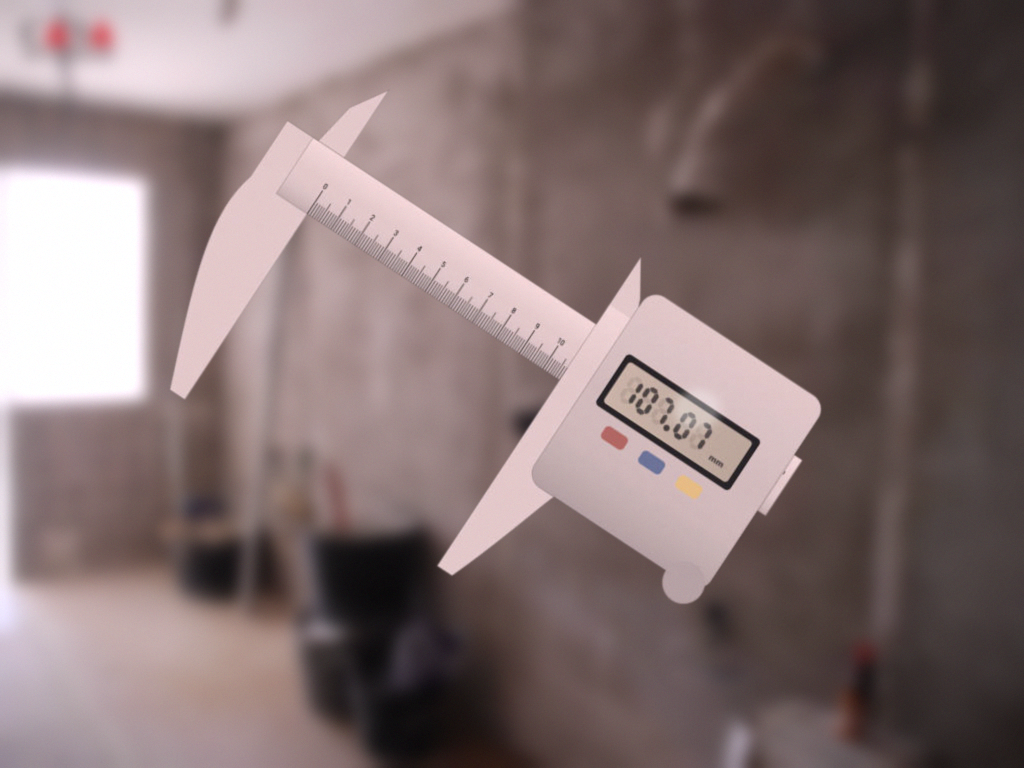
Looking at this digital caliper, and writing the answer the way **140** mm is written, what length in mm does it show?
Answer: **107.07** mm
